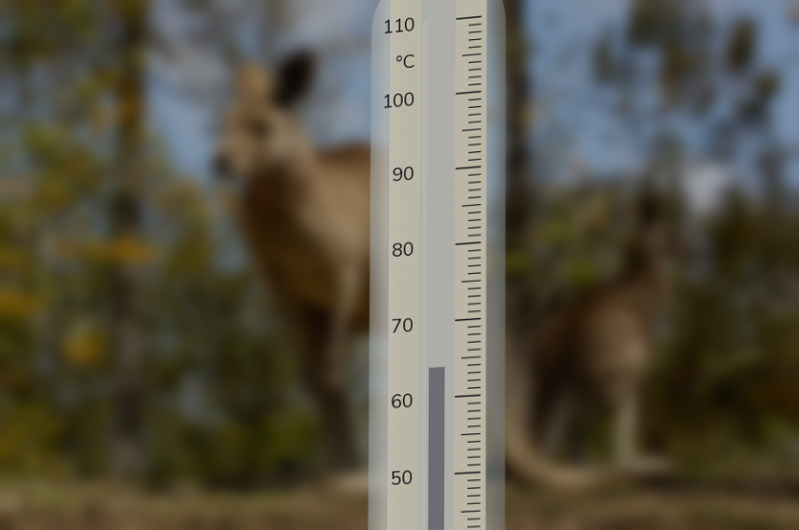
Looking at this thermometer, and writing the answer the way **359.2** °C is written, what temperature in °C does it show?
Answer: **64** °C
